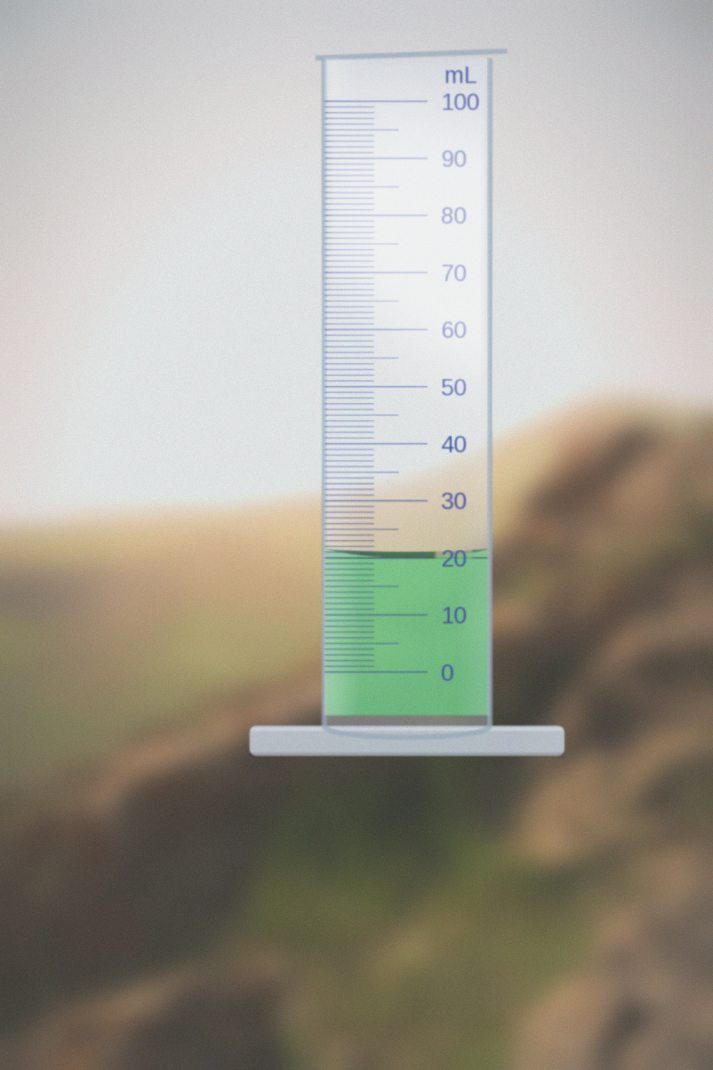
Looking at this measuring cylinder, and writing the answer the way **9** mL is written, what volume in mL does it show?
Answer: **20** mL
